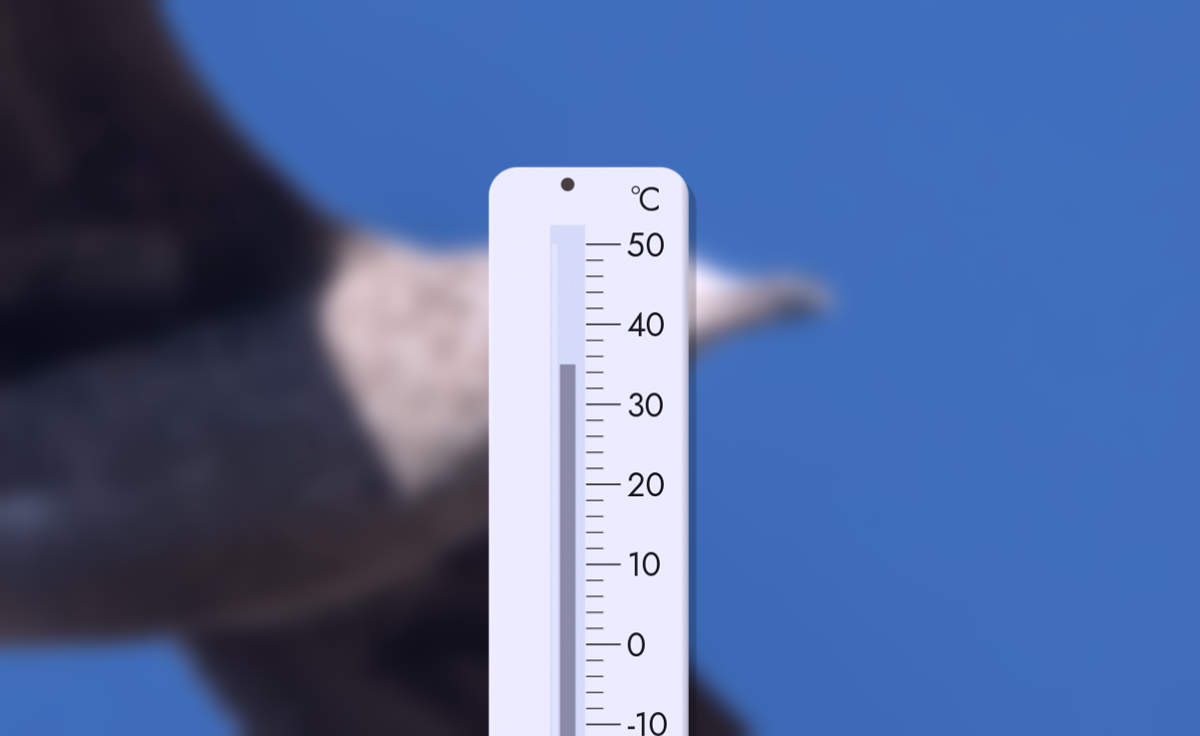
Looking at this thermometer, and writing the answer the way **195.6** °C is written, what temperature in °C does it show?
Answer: **35** °C
